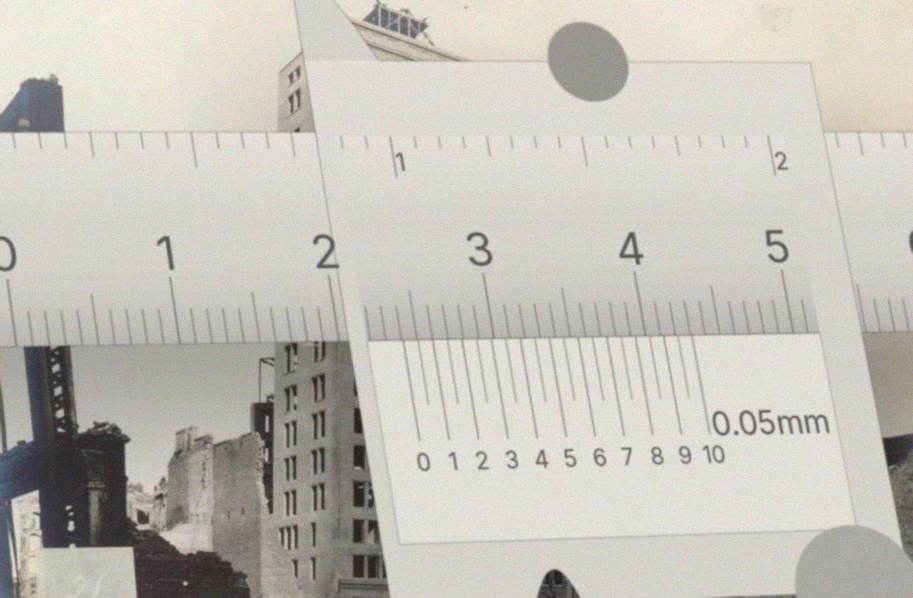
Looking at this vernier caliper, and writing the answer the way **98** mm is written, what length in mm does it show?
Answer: **24.1** mm
